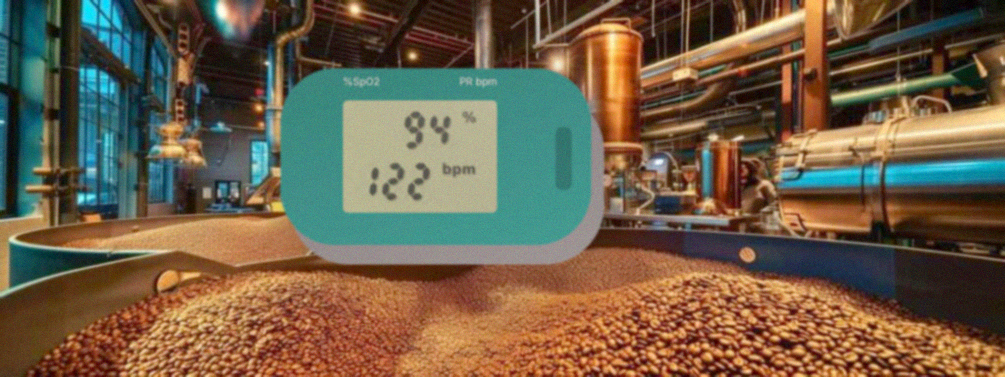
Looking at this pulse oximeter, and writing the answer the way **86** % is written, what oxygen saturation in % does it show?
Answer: **94** %
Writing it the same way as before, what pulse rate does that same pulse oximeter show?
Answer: **122** bpm
